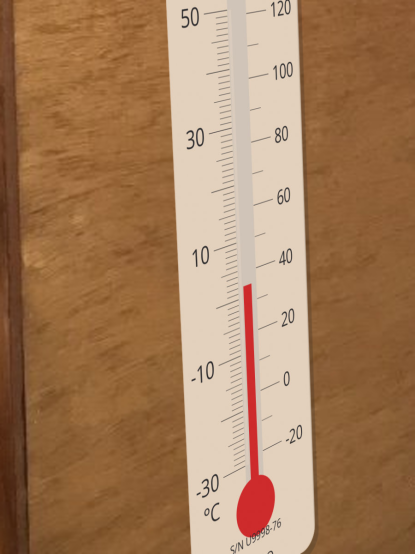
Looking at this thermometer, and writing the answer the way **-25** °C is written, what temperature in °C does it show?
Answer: **2** °C
